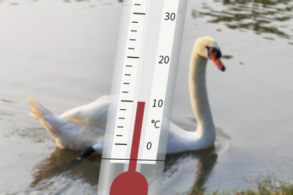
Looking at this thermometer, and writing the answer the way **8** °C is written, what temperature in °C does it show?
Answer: **10** °C
